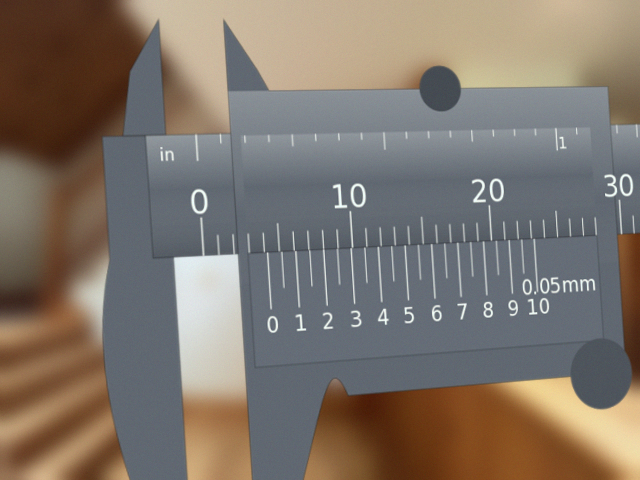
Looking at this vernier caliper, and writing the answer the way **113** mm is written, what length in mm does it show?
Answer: **4.2** mm
